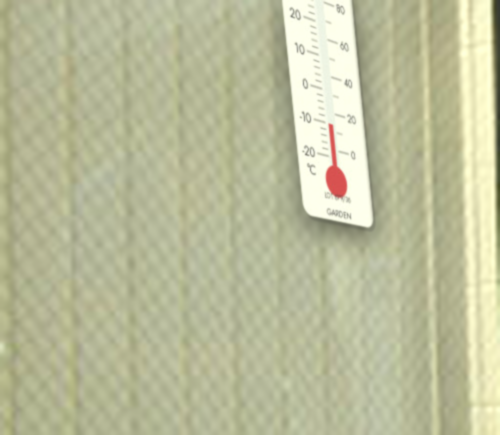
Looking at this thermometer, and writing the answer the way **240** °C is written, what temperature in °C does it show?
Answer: **-10** °C
